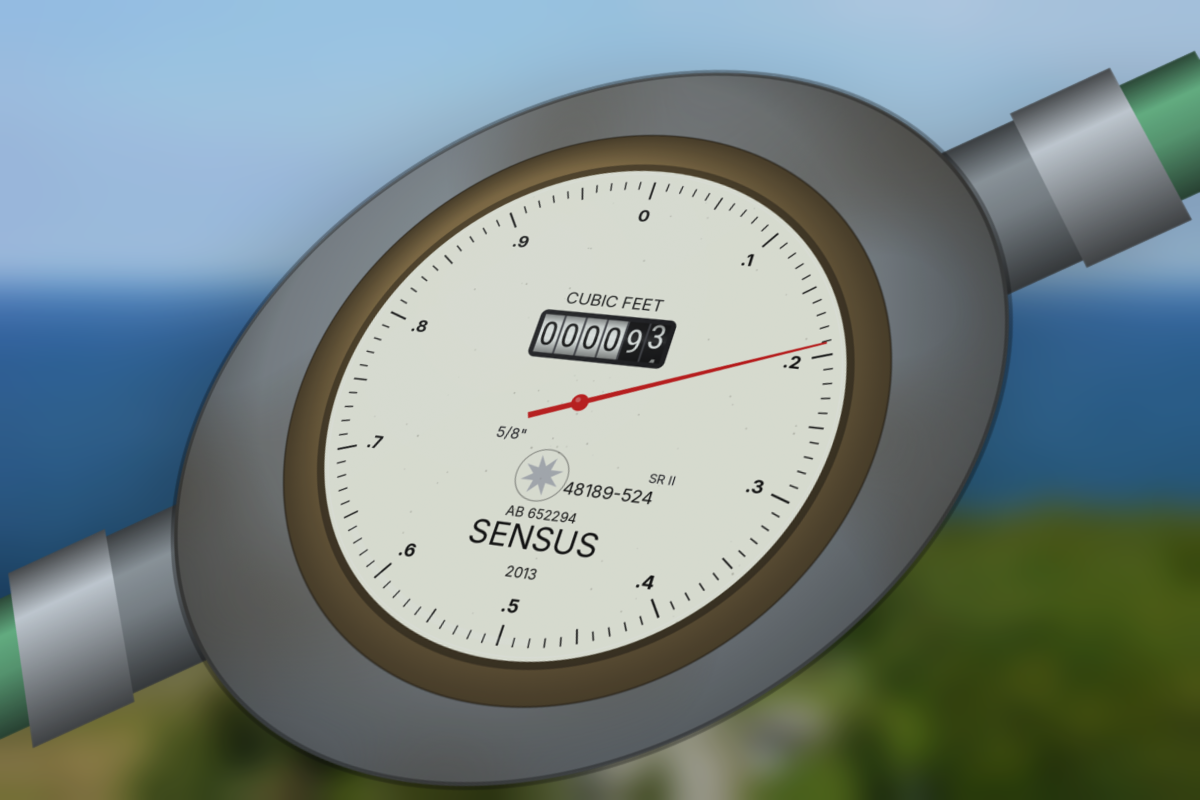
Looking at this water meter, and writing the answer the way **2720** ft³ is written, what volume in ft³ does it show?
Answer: **93.19** ft³
